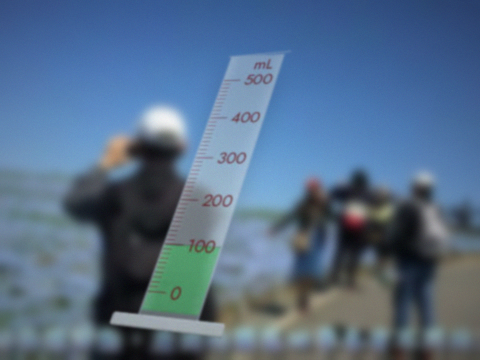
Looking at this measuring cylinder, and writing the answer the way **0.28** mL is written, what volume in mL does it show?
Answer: **100** mL
